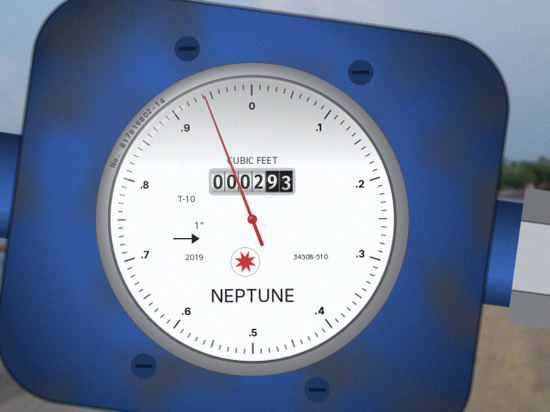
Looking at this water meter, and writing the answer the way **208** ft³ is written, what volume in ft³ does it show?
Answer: **292.94** ft³
